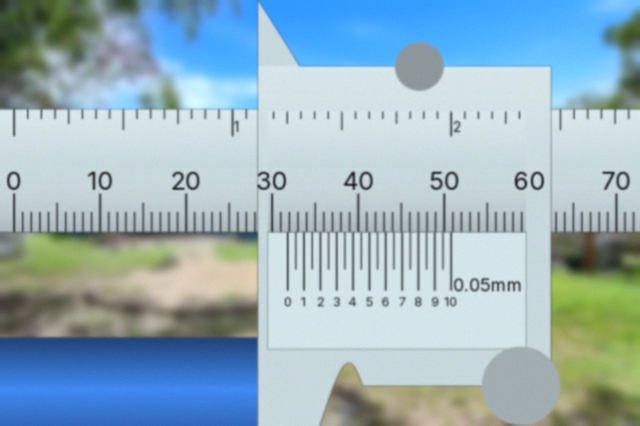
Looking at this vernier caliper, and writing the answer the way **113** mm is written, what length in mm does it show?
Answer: **31.8** mm
